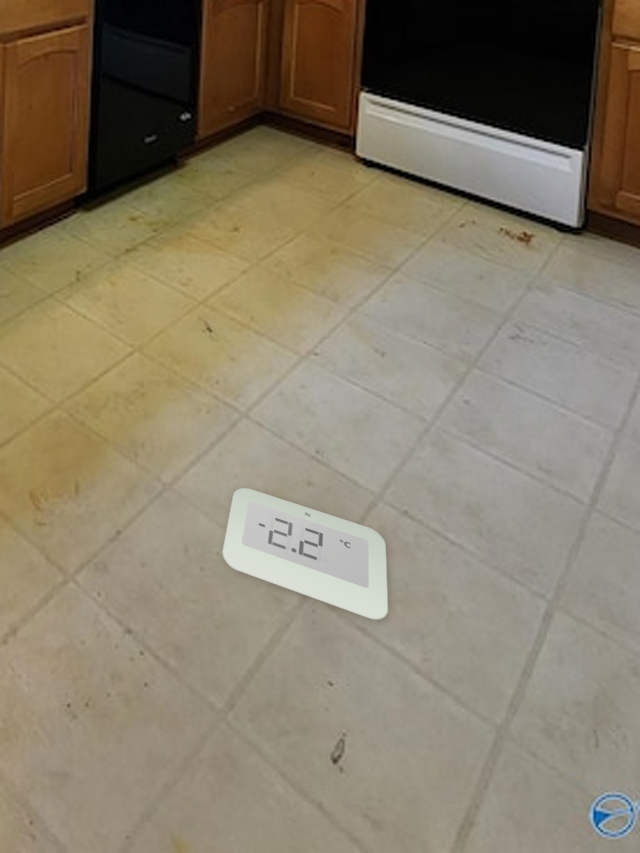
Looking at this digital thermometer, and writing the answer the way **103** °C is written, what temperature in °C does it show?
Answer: **-2.2** °C
